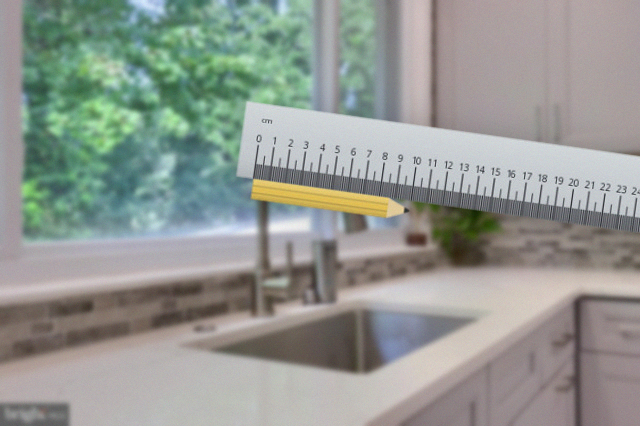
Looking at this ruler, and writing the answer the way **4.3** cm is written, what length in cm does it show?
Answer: **10** cm
